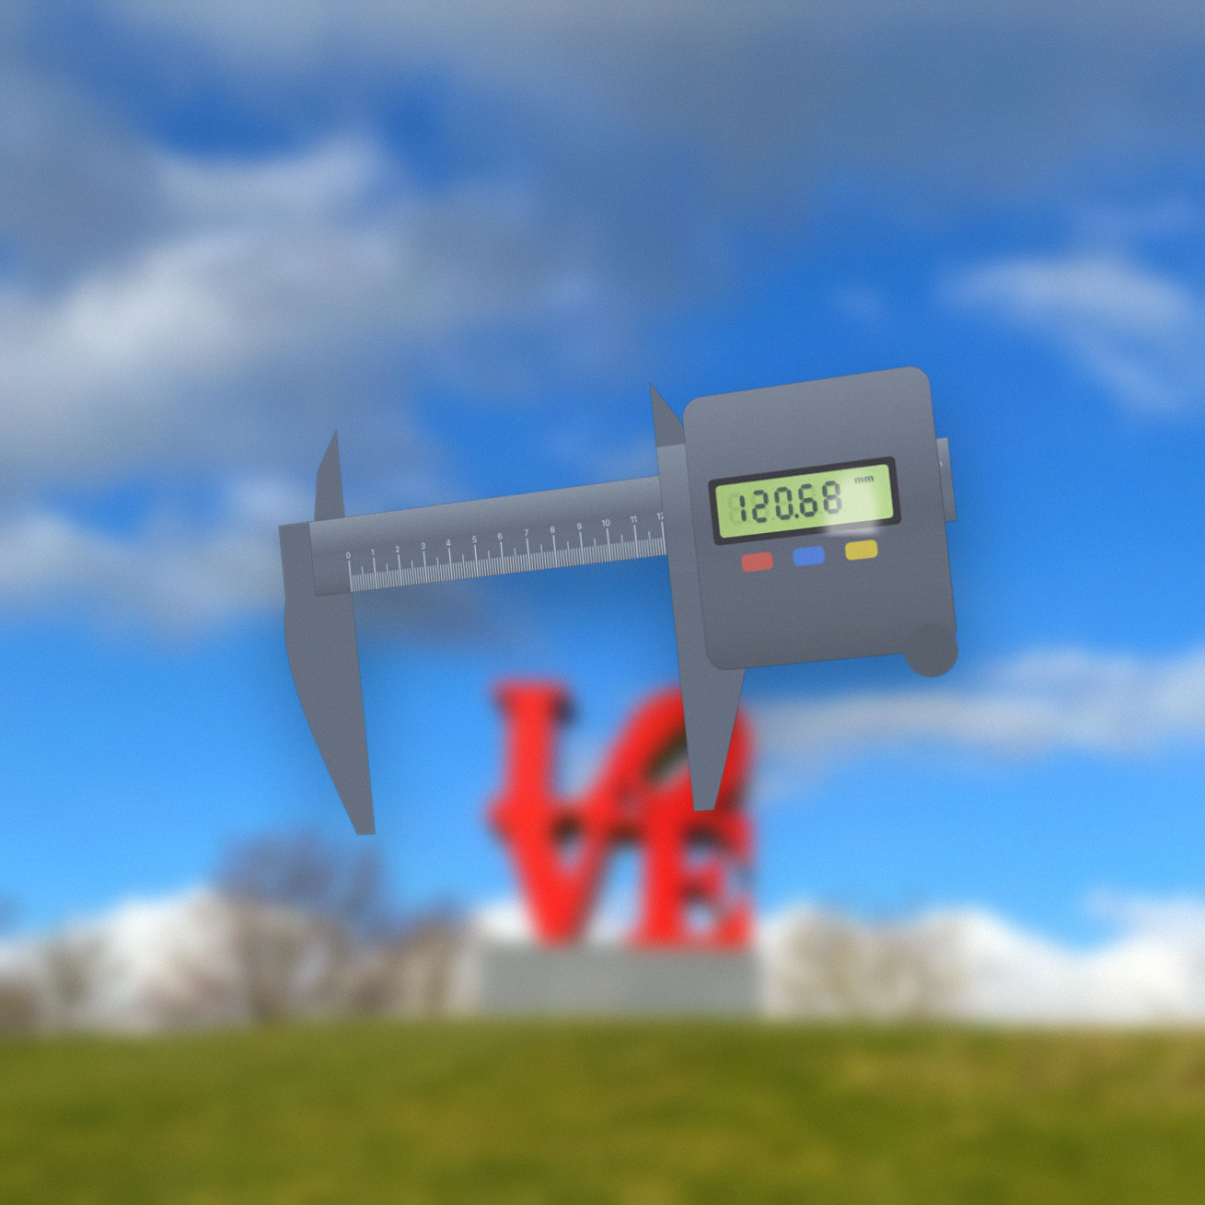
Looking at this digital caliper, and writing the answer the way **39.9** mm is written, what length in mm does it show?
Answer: **120.68** mm
